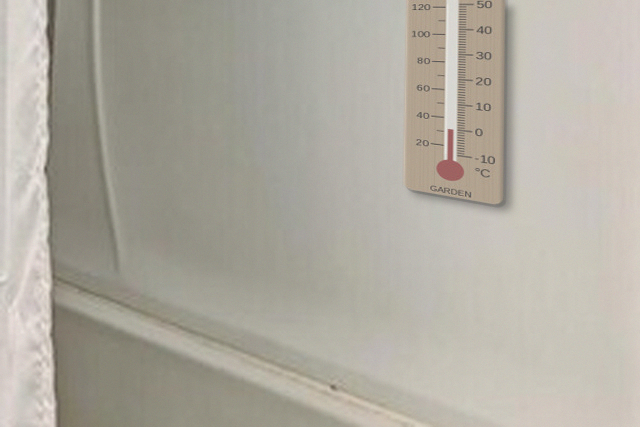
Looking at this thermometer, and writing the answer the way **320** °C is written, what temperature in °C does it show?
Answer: **0** °C
